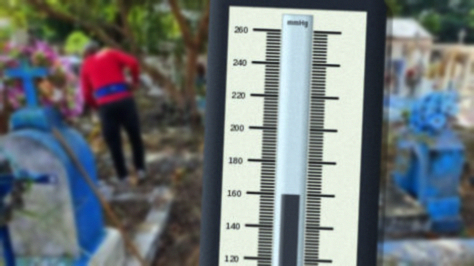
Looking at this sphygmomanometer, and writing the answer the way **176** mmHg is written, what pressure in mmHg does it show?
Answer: **160** mmHg
